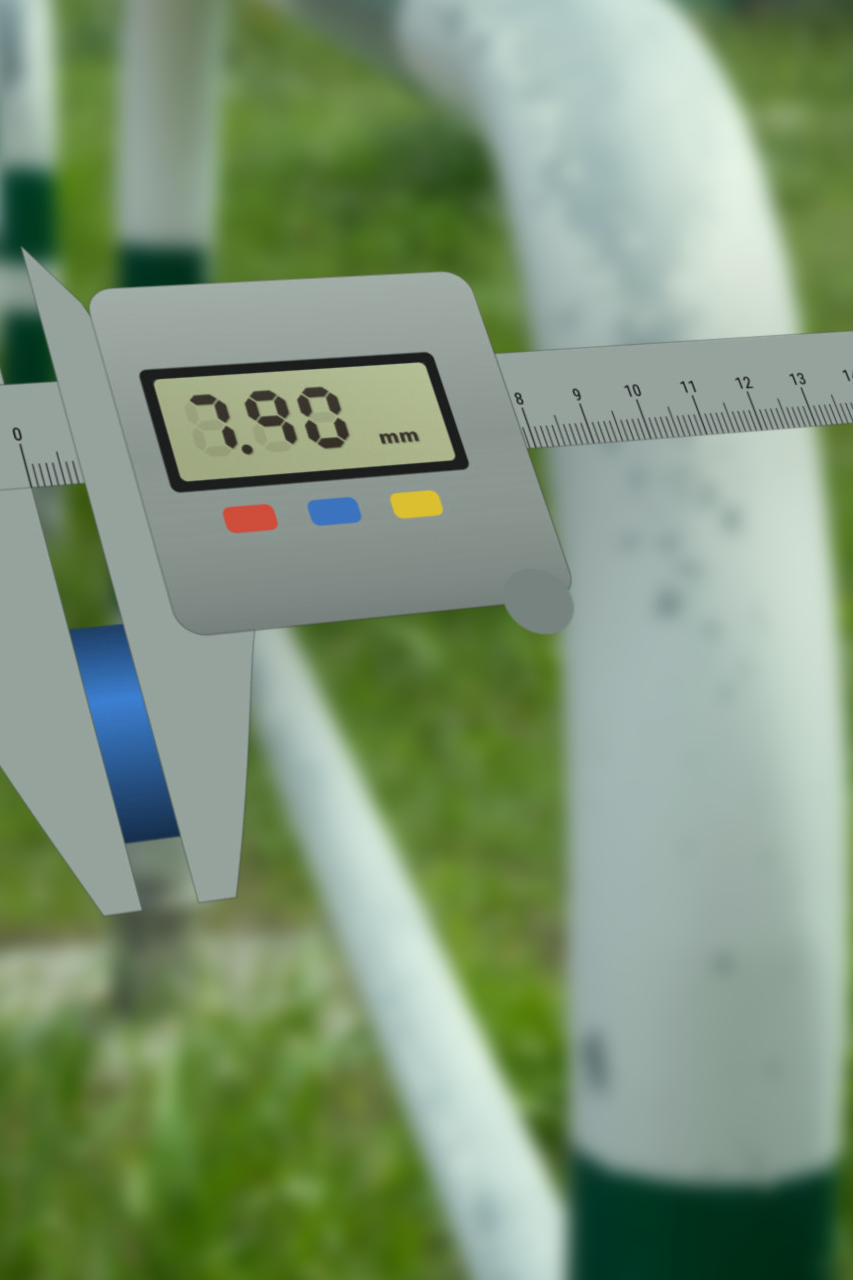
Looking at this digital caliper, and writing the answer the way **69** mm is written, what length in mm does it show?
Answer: **7.90** mm
